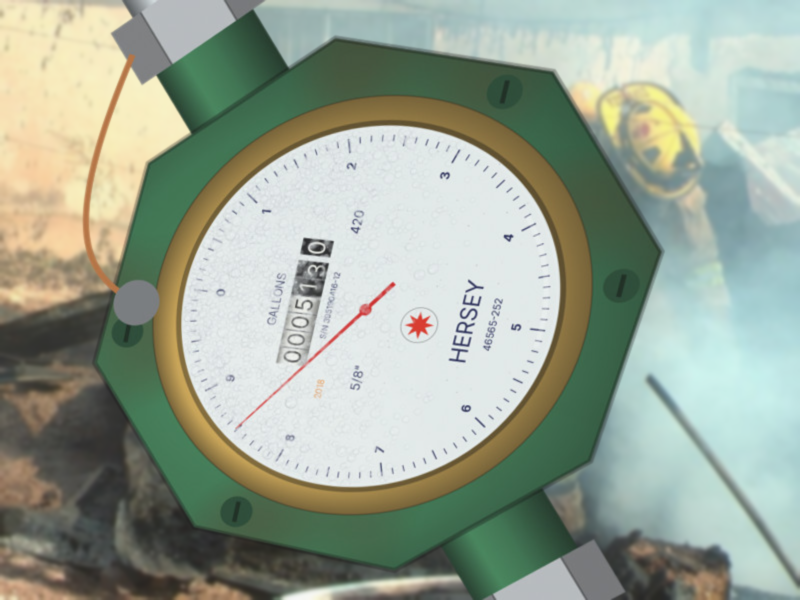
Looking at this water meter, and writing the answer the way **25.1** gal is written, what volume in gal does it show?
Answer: **5128.5** gal
